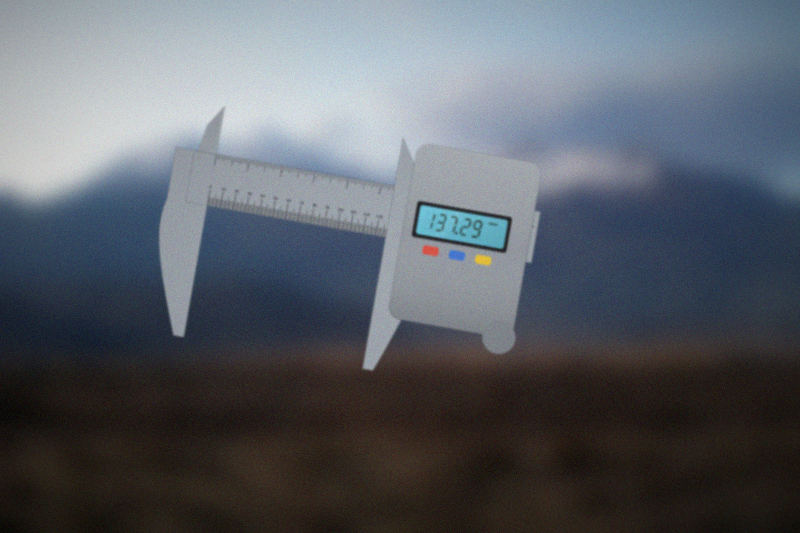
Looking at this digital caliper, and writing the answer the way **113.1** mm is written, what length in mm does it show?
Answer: **137.29** mm
